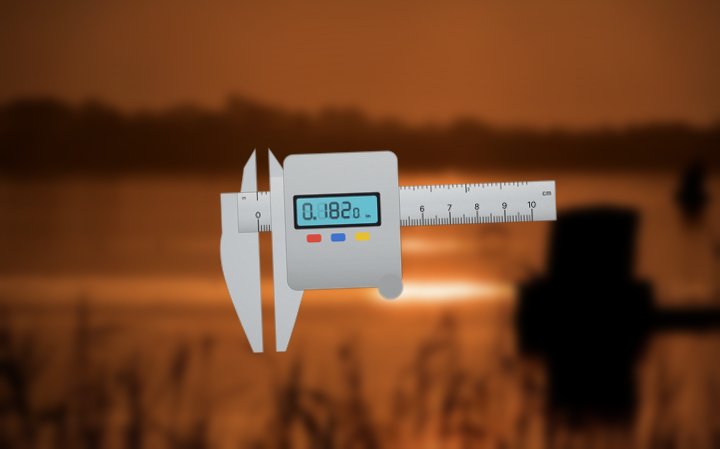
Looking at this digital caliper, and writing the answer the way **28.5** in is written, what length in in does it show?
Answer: **0.1820** in
